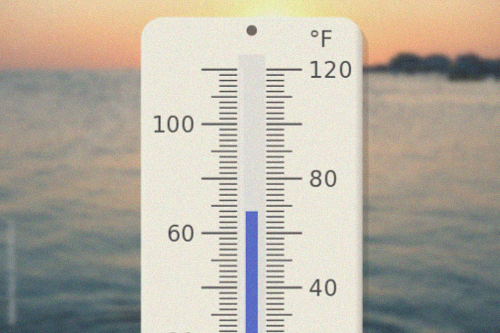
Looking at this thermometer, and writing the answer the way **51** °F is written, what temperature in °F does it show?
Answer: **68** °F
